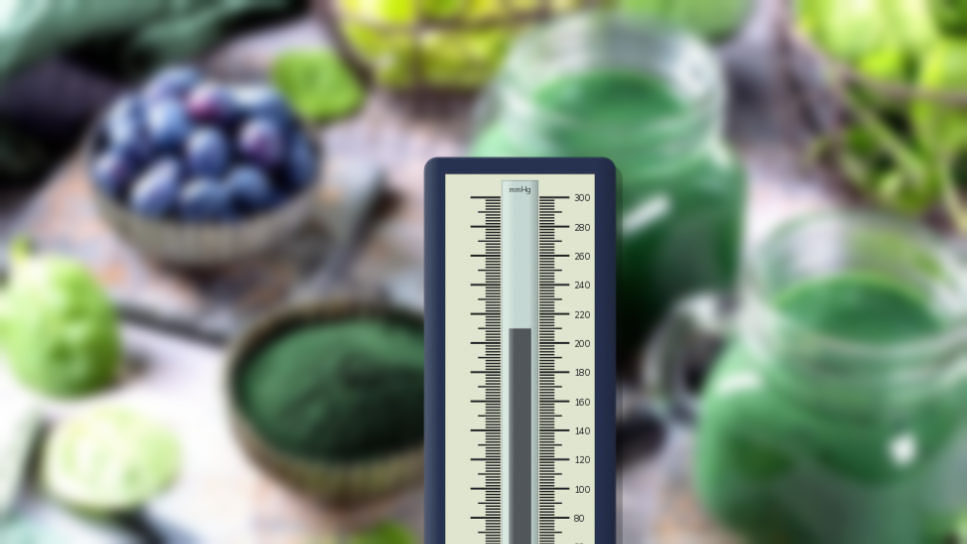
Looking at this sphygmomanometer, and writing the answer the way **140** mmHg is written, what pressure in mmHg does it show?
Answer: **210** mmHg
